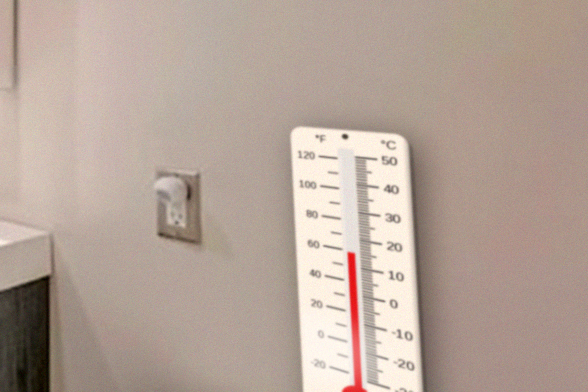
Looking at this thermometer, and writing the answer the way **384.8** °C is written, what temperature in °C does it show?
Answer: **15** °C
